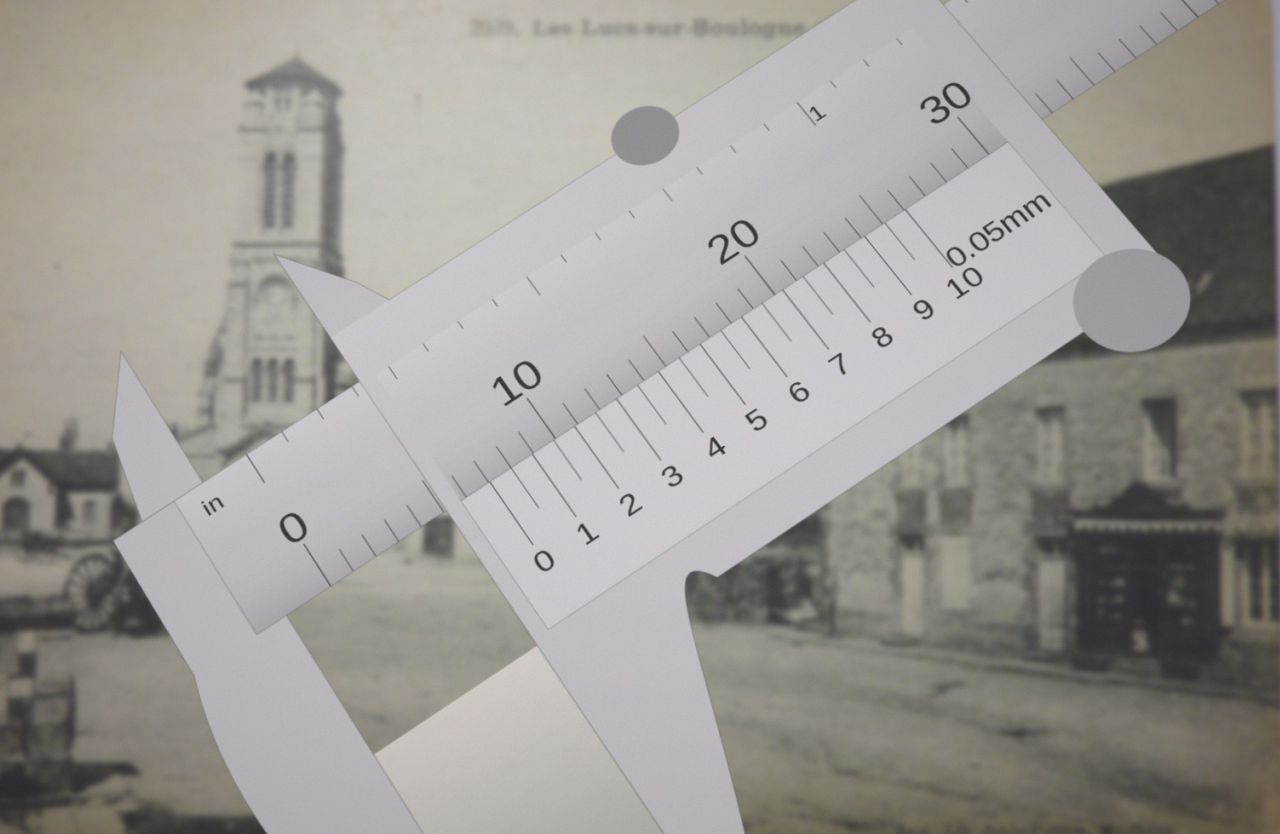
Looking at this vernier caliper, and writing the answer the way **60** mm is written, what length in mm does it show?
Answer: **7.05** mm
